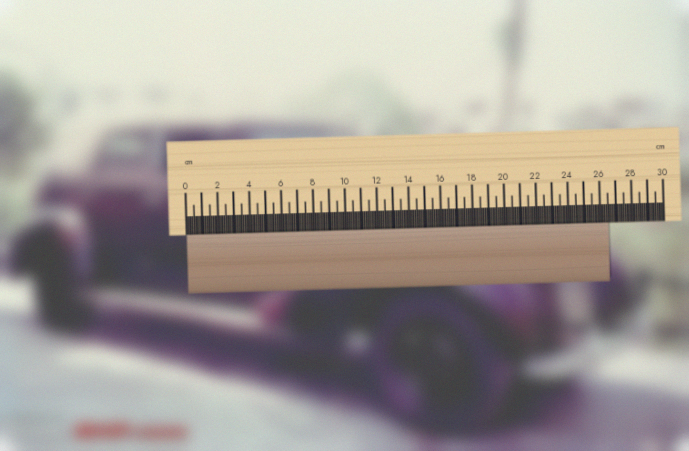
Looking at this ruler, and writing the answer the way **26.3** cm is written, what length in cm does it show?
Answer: **26.5** cm
